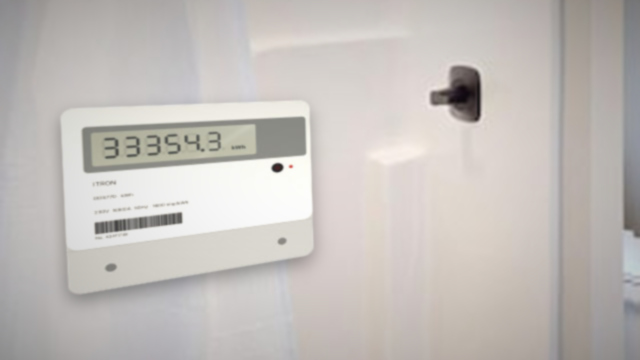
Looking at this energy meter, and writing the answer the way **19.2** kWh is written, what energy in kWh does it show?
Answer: **33354.3** kWh
